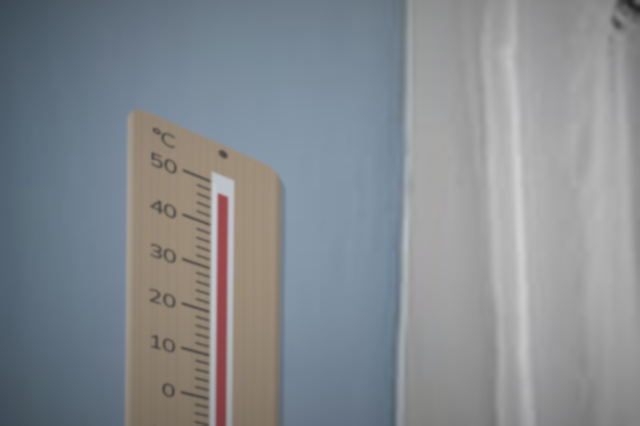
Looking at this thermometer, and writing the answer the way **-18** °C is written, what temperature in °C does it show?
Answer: **48** °C
